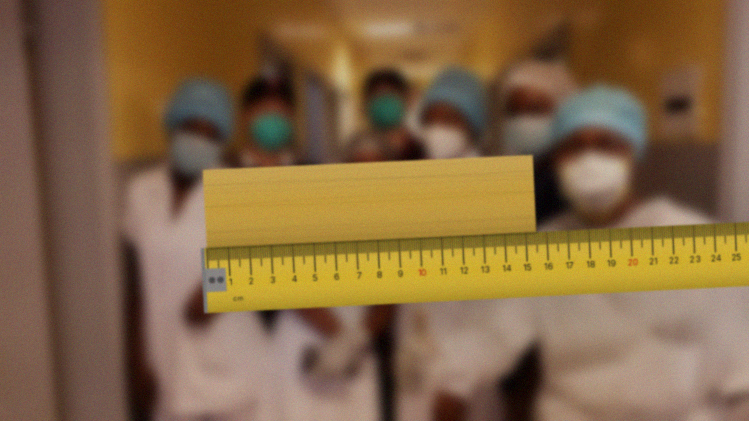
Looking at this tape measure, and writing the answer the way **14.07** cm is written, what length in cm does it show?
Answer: **15.5** cm
